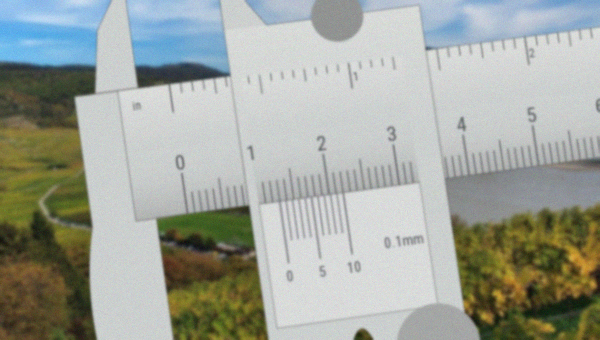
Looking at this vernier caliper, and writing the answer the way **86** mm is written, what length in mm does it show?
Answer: **13.0** mm
